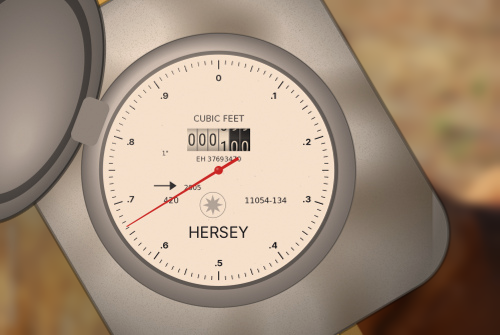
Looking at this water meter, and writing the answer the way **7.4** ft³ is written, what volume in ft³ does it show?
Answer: **99.66** ft³
